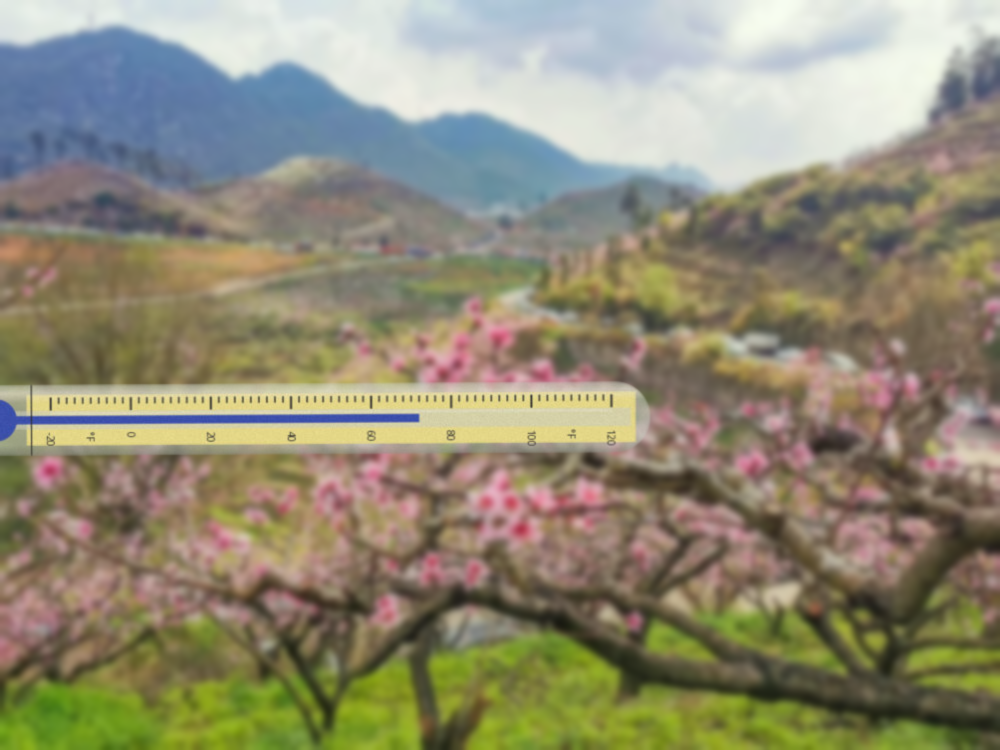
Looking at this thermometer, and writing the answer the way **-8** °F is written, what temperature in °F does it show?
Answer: **72** °F
